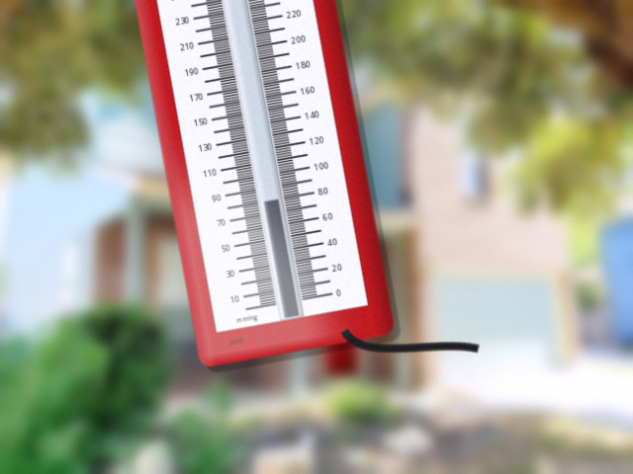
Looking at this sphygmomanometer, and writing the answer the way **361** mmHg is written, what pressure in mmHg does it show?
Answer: **80** mmHg
